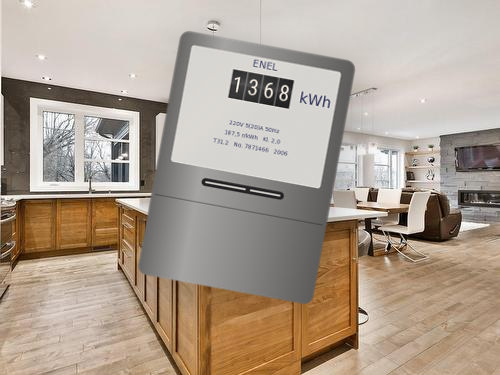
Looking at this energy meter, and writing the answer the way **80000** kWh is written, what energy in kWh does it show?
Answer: **1368** kWh
